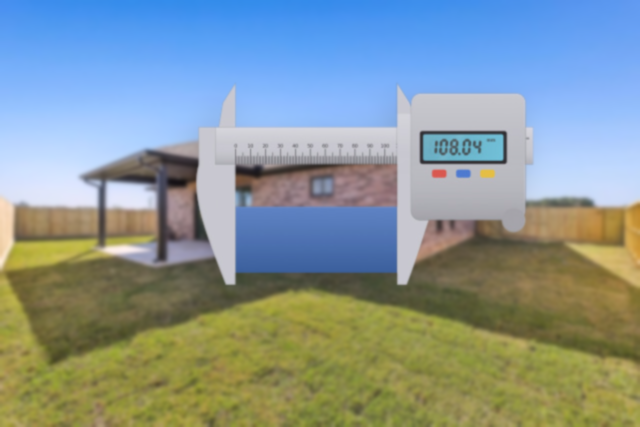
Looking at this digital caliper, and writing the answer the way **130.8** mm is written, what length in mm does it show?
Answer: **108.04** mm
